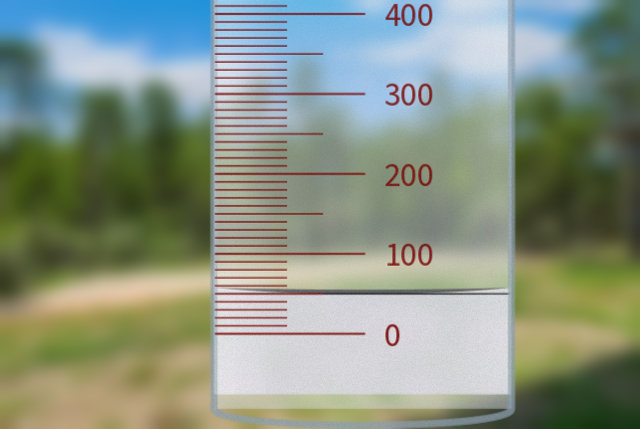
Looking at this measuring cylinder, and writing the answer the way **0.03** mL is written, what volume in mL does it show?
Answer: **50** mL
